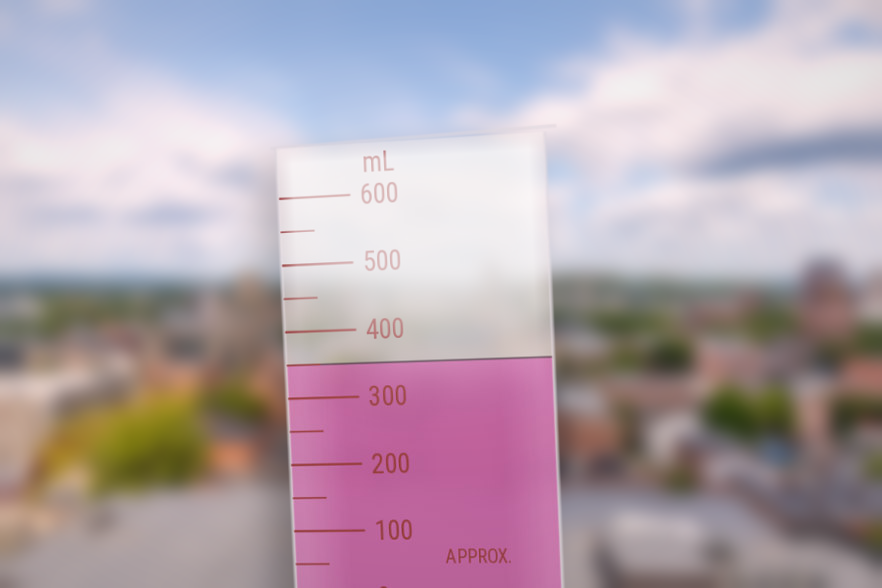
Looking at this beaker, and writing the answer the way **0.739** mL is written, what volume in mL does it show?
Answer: **350** mL
